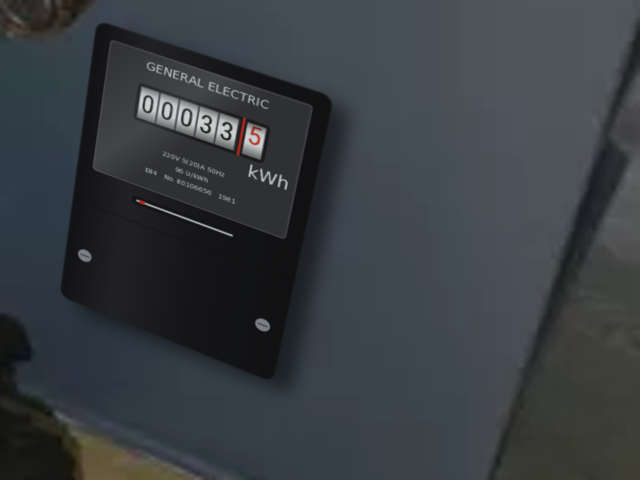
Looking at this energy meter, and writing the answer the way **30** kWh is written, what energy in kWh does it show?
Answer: **33.5** kWh
